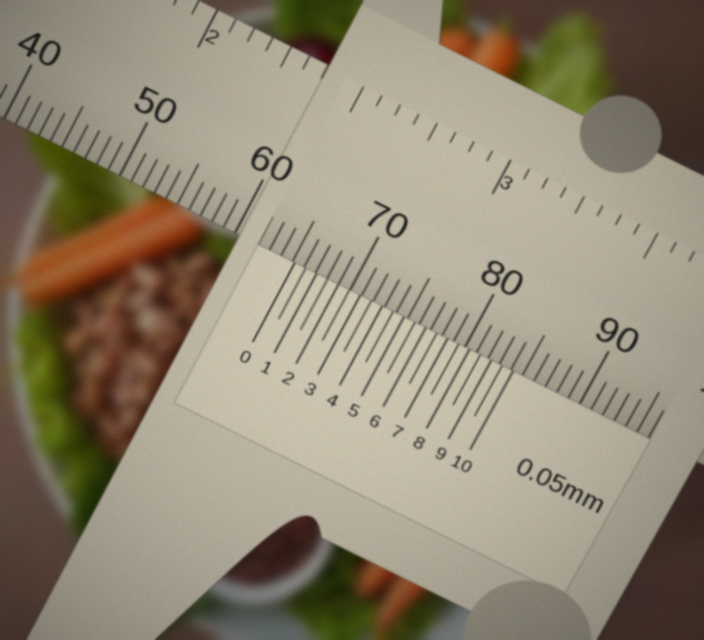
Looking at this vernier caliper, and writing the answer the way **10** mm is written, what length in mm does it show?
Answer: **65.2** mm
